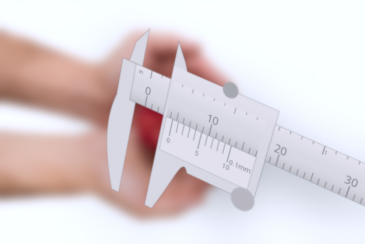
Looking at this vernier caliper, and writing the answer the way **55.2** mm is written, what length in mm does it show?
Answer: **4.4** mm
